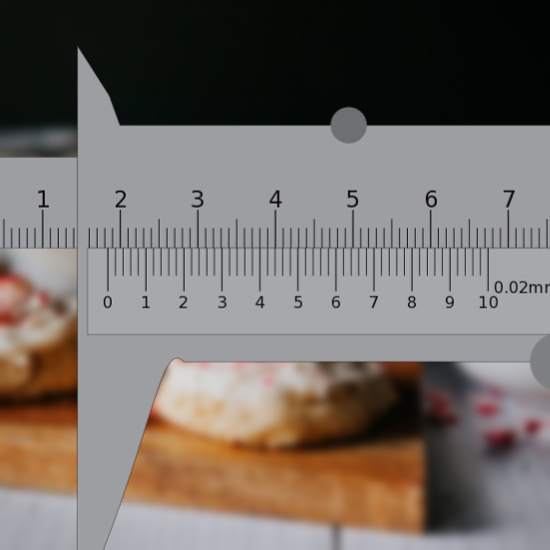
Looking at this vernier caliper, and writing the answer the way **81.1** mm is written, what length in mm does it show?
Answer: **18.4** mm
